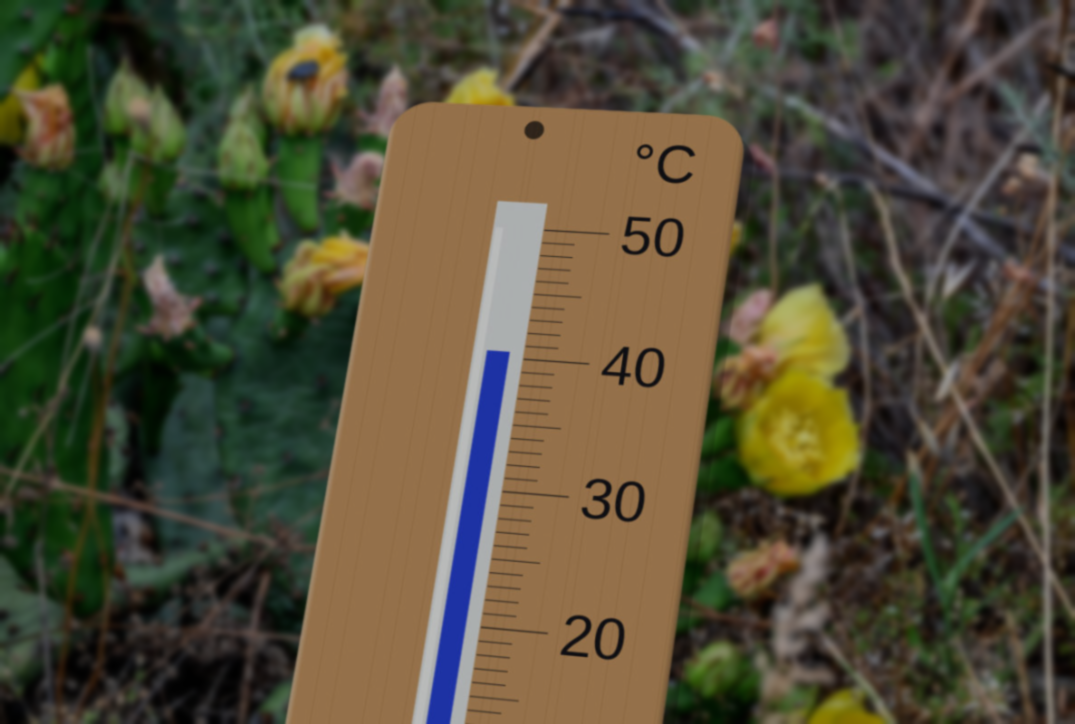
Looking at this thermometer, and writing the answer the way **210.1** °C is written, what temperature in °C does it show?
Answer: **40.5** °C
